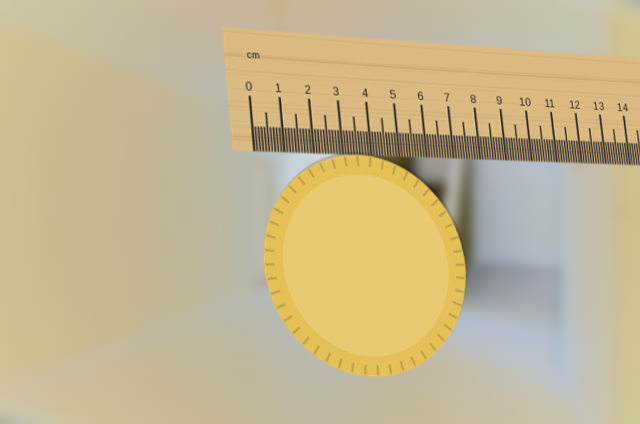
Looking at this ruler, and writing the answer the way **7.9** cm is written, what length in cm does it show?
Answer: **7** cm
